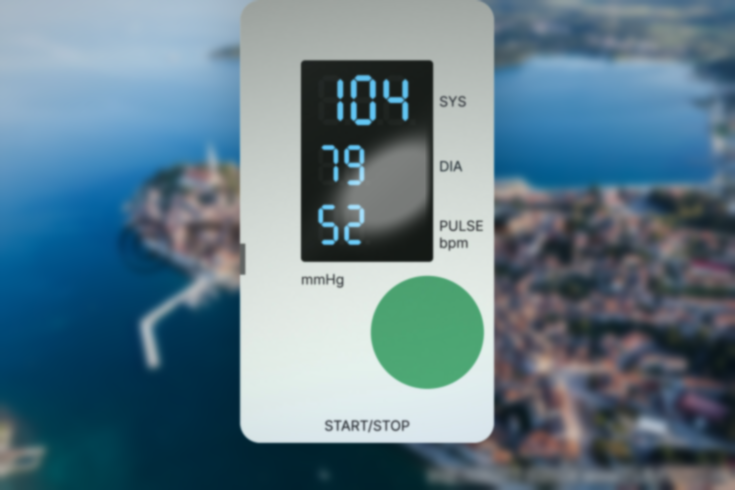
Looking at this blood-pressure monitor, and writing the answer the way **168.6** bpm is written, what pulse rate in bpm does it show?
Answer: **52** bpm
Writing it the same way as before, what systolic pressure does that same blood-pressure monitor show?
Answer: **104** mmHg
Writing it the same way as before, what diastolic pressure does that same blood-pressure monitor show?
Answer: **79** mmHg
